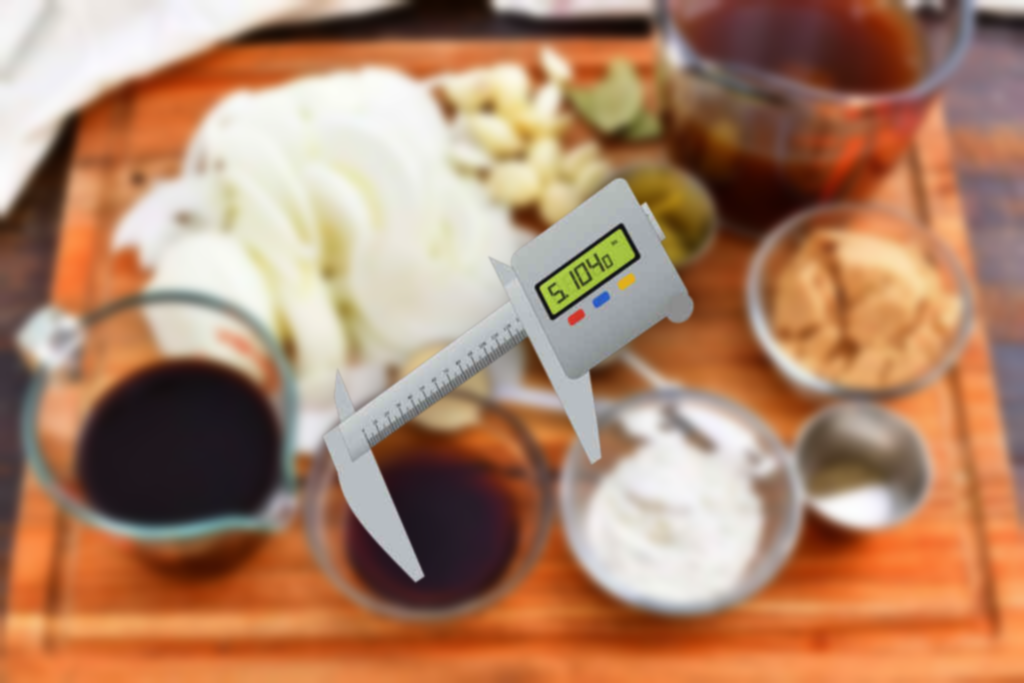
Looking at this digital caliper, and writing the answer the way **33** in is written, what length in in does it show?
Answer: **5.1040** in
